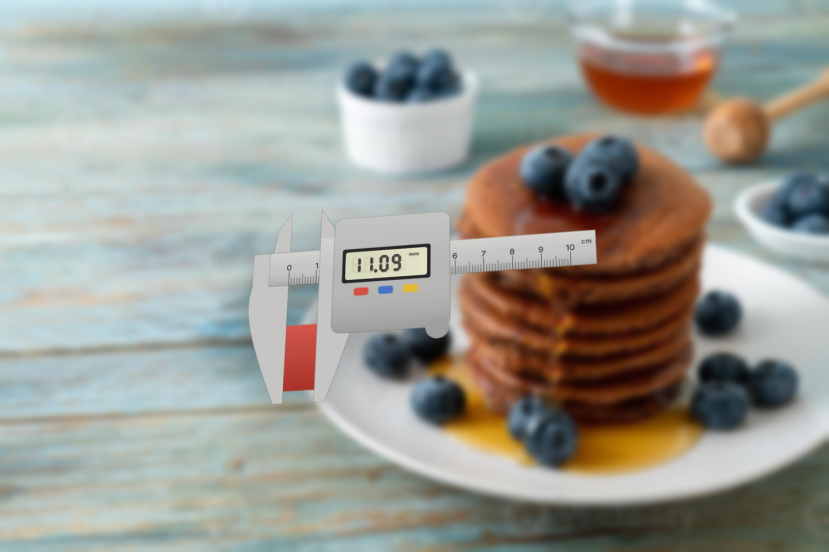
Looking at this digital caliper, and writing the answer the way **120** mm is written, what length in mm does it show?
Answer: **11.09** mm
